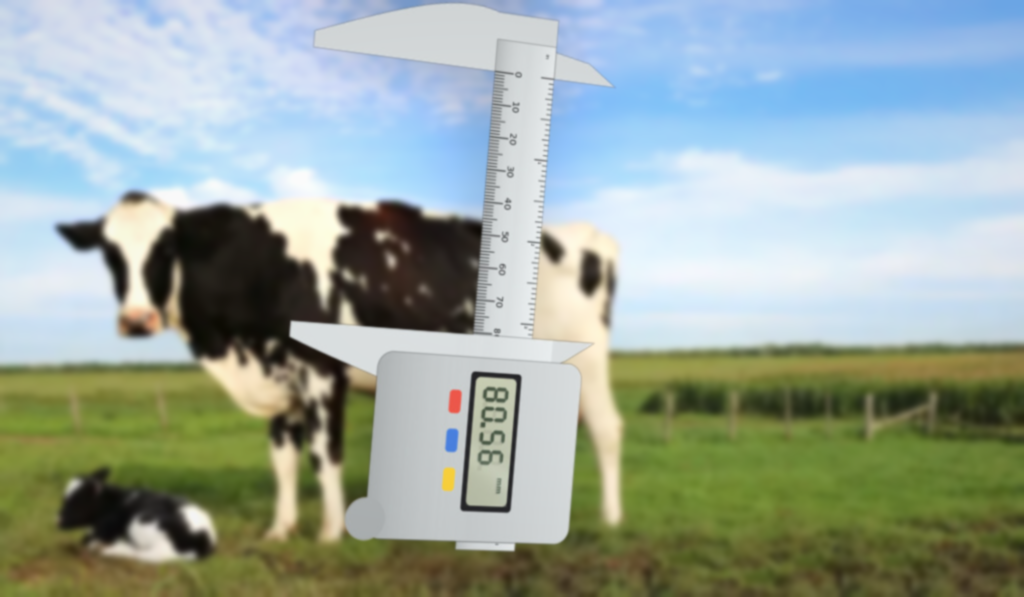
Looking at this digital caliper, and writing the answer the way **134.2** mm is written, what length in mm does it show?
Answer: **80.56** mm
